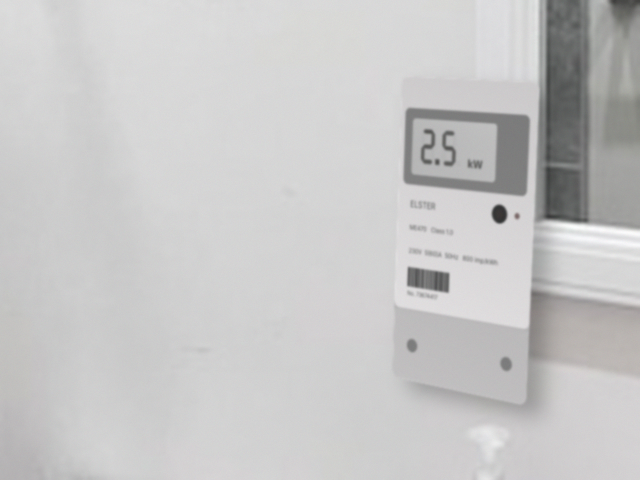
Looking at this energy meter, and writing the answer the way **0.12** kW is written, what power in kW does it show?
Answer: **2.5** kW
